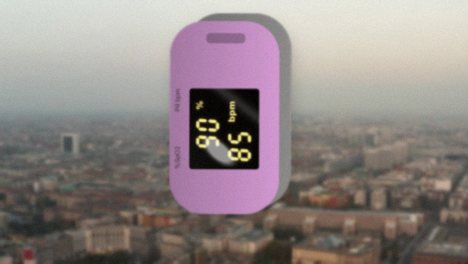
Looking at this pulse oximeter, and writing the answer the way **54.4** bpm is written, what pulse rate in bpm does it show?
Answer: **85** bpm
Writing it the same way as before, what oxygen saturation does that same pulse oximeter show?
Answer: **90** %
